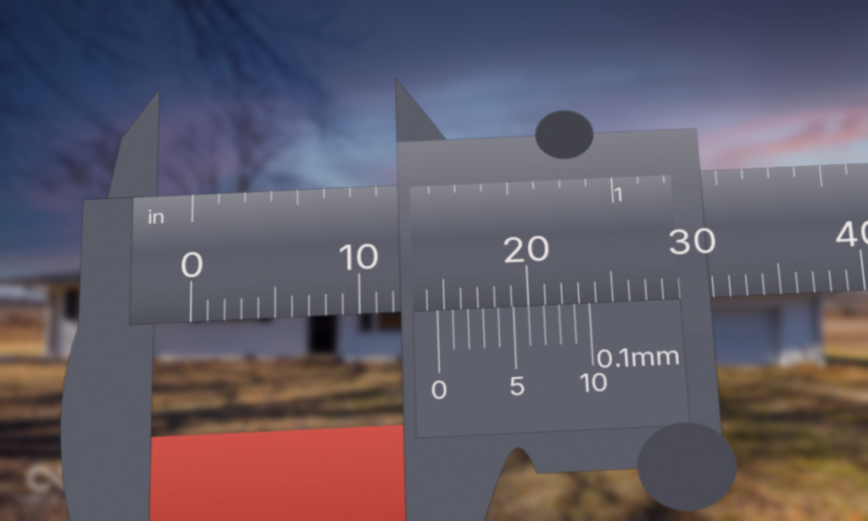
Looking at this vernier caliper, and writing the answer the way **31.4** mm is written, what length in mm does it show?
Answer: **14.6** mm
